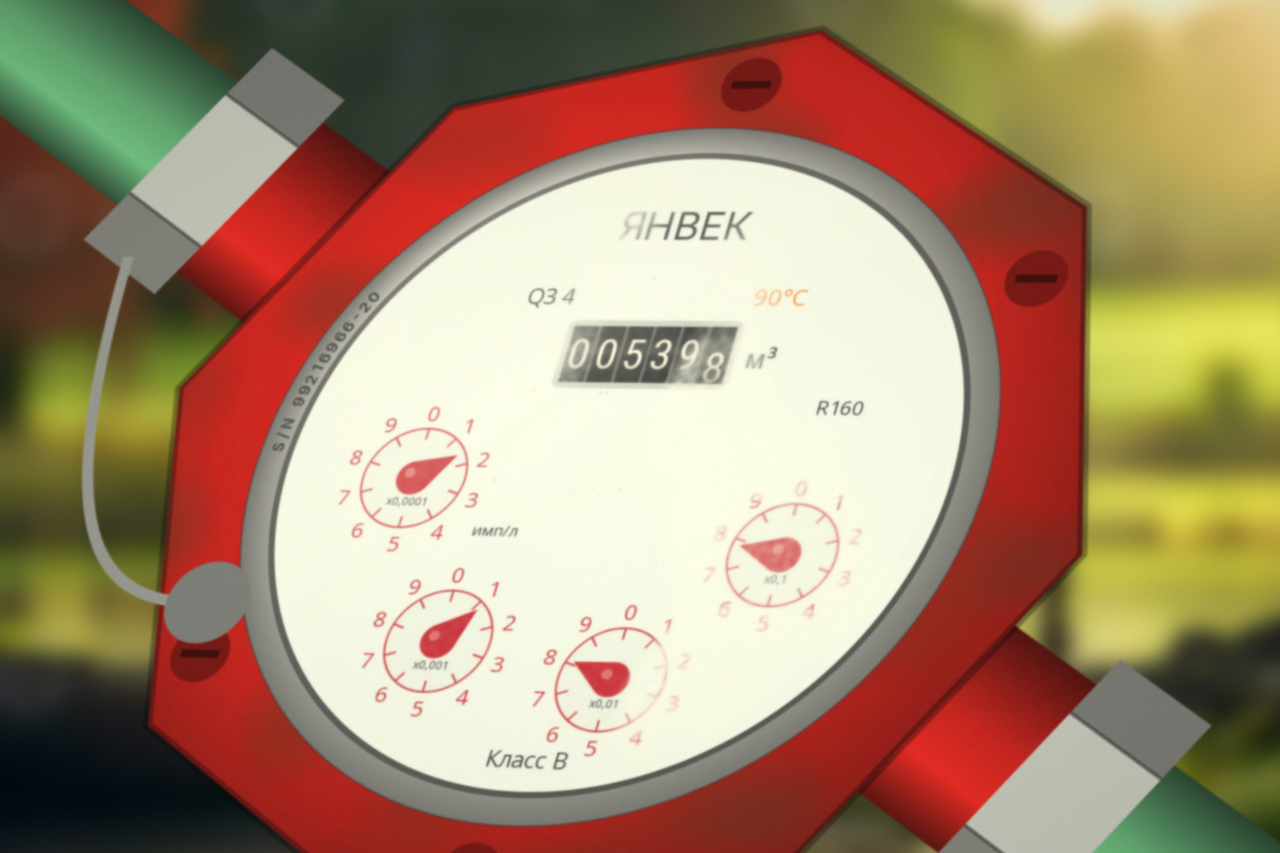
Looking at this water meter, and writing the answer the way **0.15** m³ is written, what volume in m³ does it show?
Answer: **5397.7811** m³
